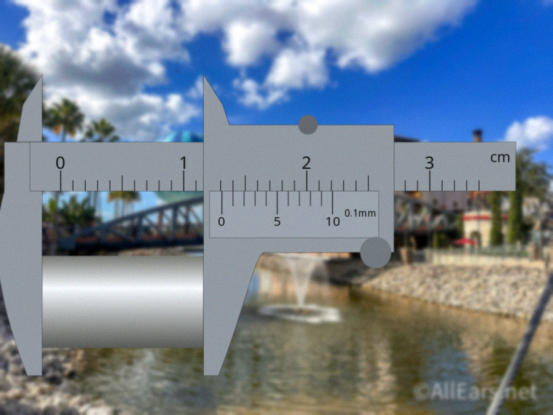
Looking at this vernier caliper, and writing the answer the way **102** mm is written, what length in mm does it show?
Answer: **13.1** mm
